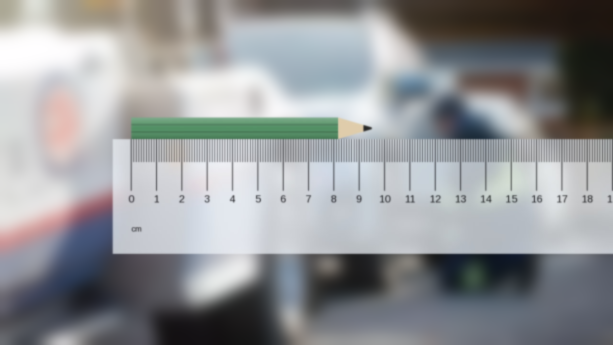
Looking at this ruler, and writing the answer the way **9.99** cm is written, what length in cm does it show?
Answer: **9.5** cm
